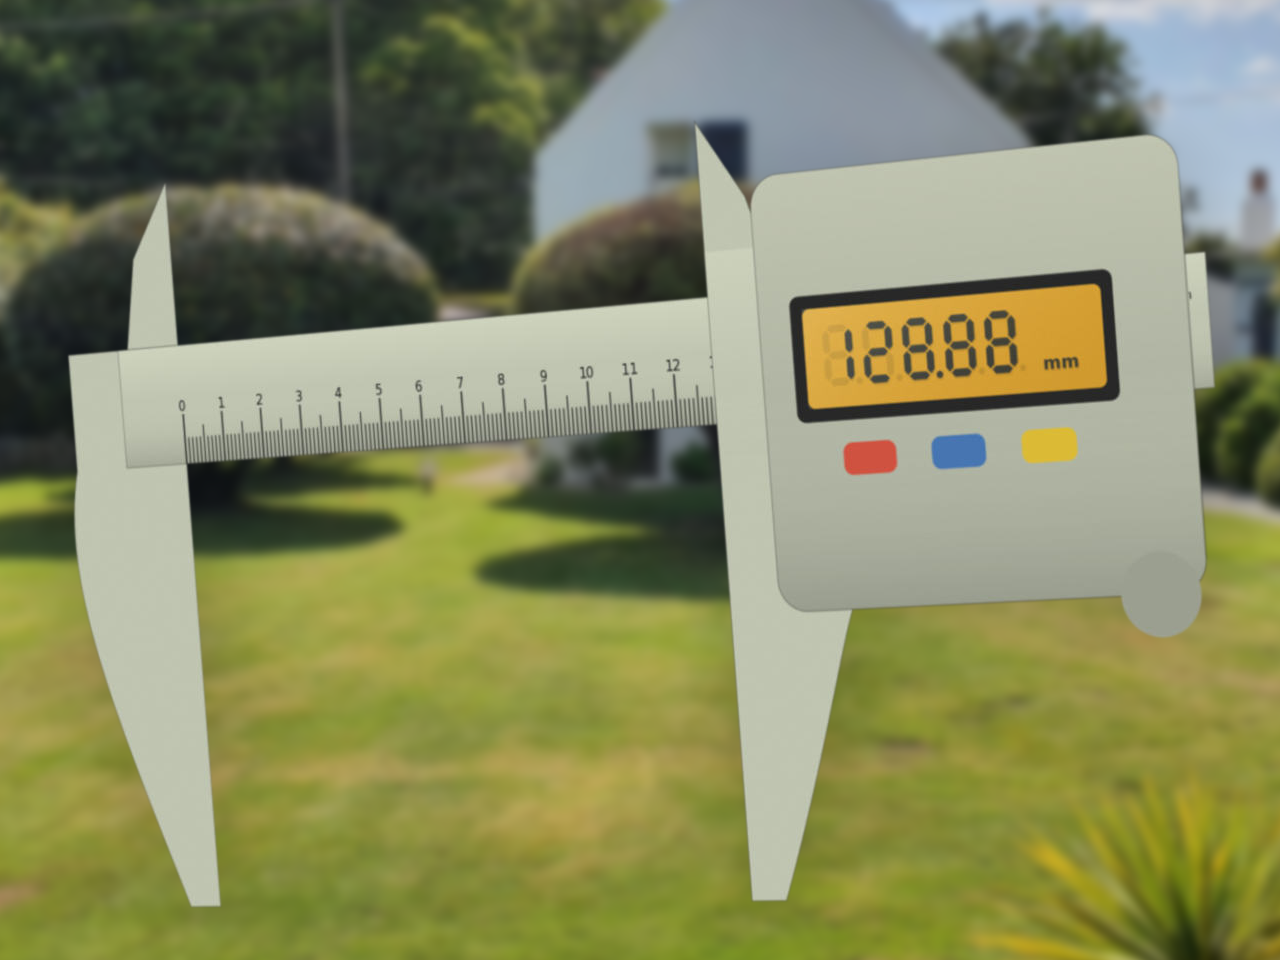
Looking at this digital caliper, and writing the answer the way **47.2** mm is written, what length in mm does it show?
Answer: **128.88** mm
